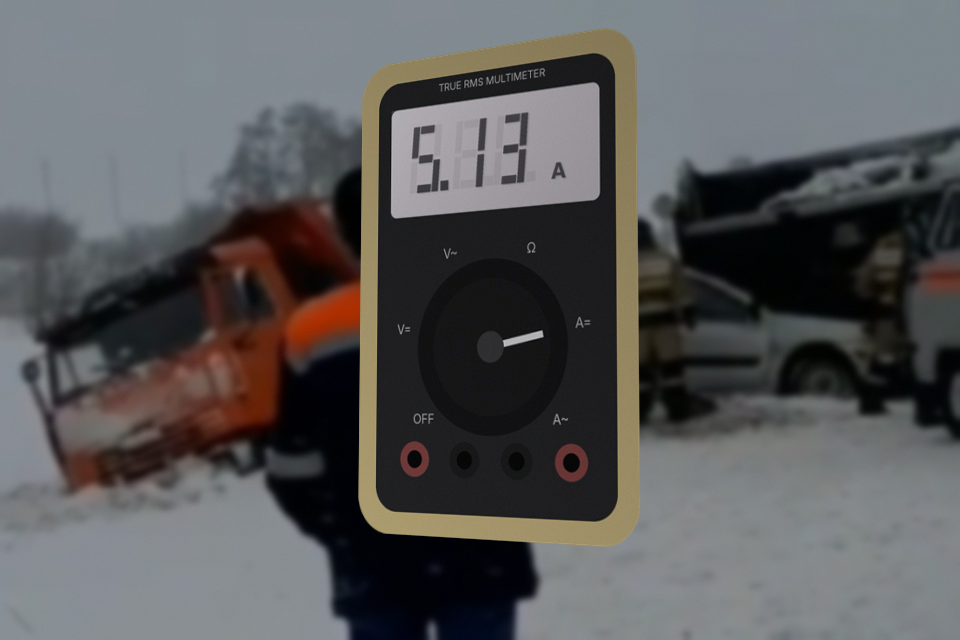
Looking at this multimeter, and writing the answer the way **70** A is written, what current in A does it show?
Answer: **5.13** A
